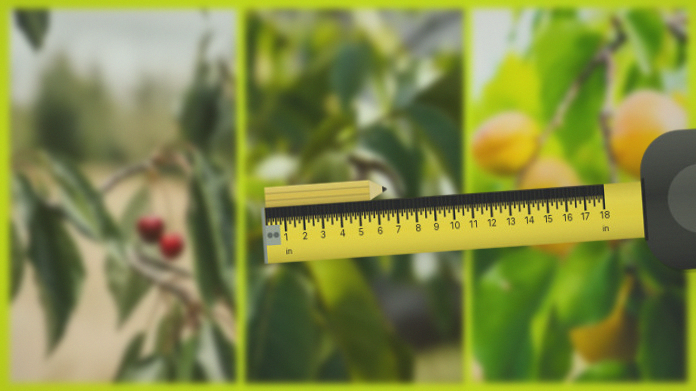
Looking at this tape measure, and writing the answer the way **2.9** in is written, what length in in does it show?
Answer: **6.5** in
